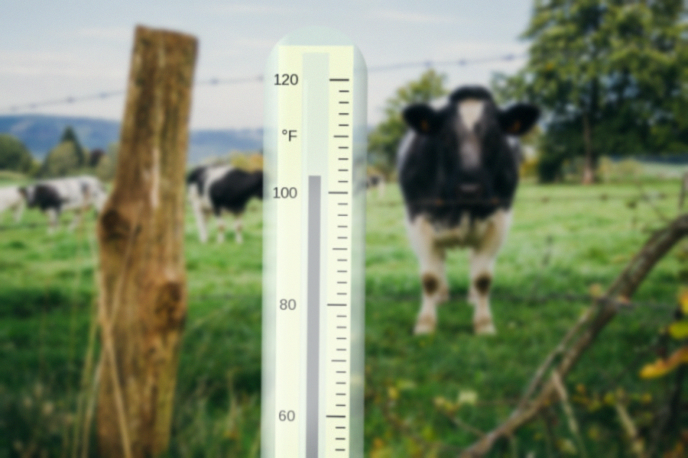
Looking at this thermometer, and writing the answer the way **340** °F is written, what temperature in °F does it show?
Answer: **103** °F
